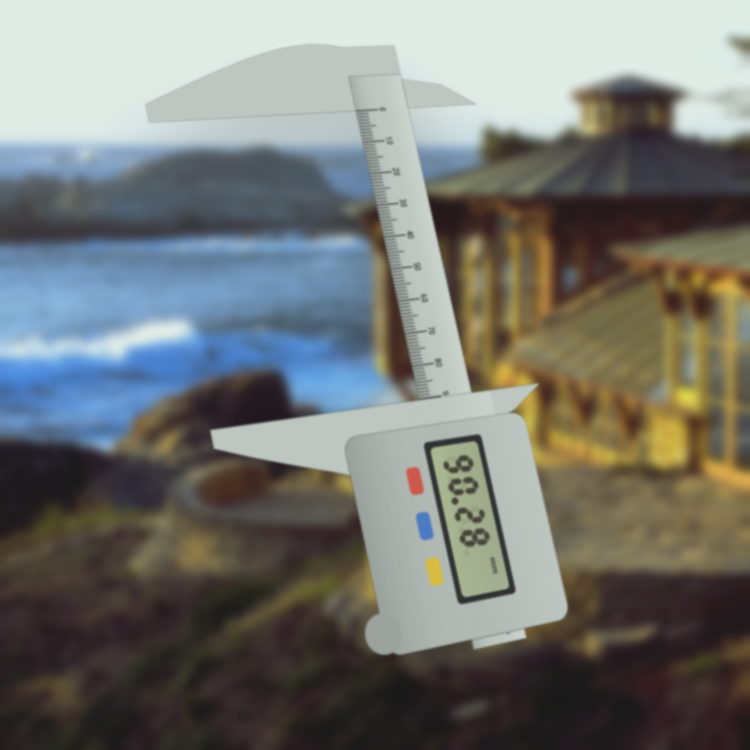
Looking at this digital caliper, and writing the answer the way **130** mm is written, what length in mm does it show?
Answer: **90.28** mm
